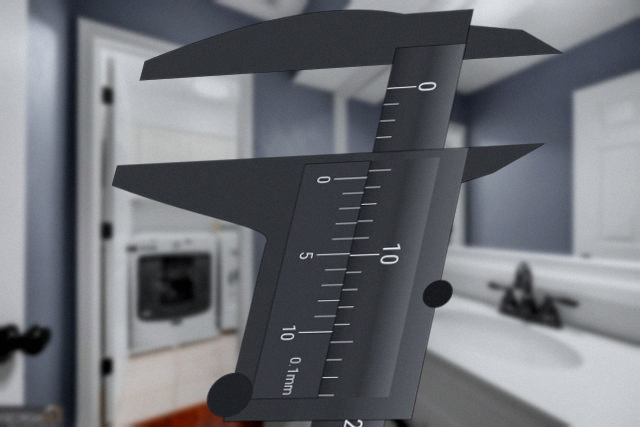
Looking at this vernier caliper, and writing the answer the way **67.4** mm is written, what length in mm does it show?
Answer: **5.4** mm
